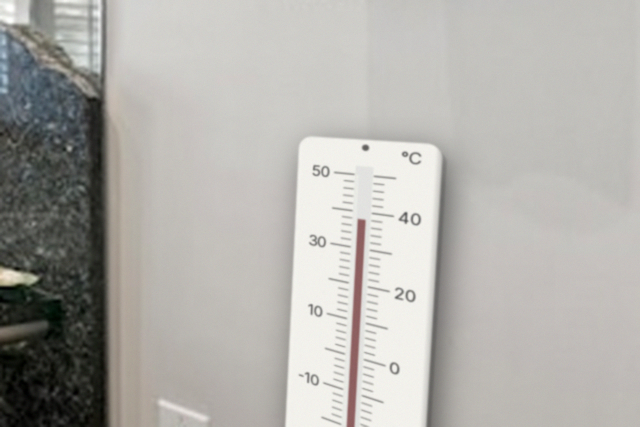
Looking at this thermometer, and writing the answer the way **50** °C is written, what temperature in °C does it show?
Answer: **38** °C
